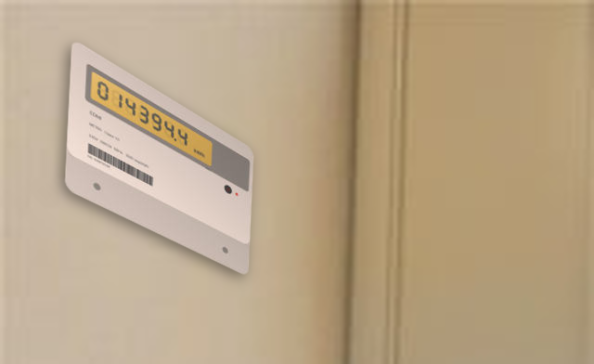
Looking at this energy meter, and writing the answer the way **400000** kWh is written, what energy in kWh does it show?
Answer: **14394.4** kWh
